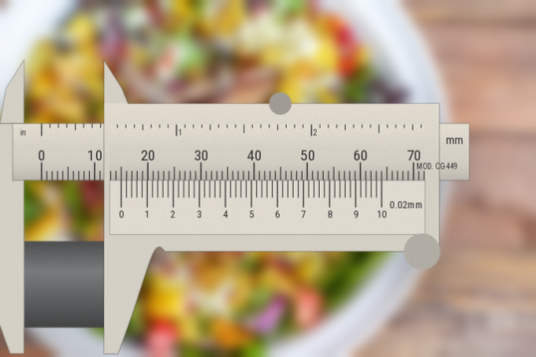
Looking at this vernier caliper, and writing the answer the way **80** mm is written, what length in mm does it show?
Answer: **15.0** mm
